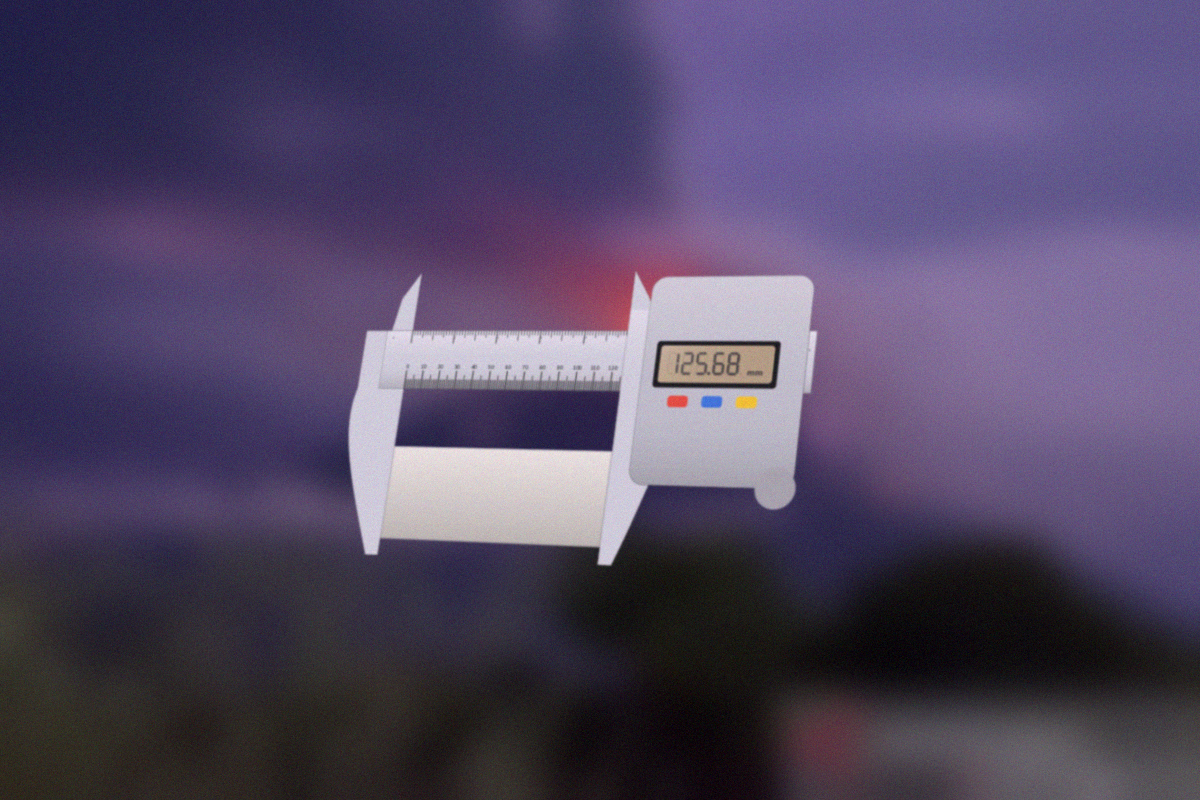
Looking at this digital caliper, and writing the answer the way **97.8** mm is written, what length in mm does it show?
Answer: **125.68** mm
